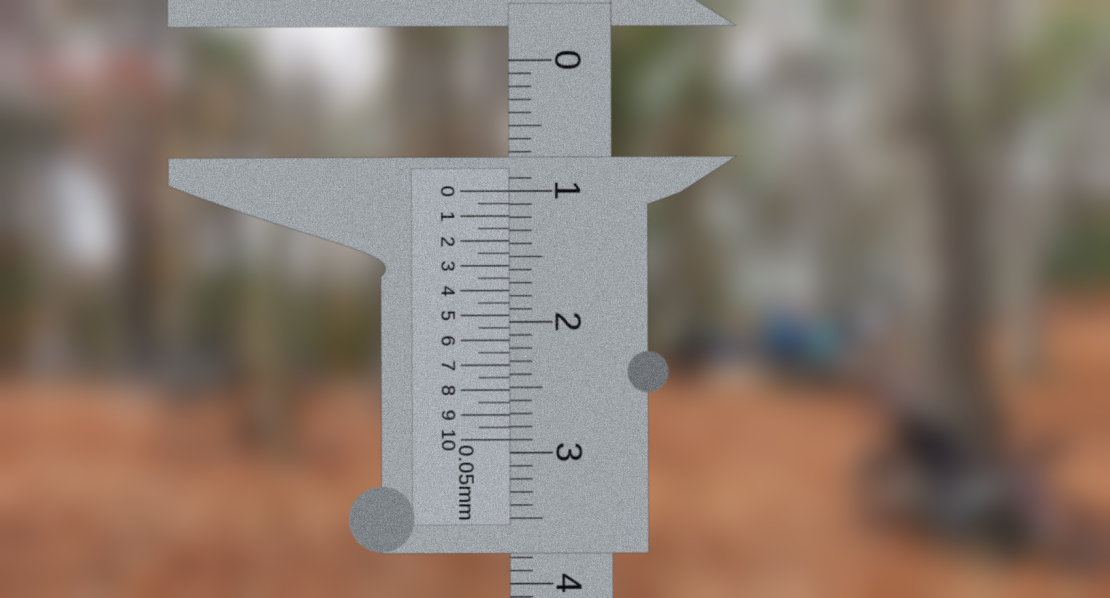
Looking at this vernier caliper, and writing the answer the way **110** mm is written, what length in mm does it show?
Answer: **10.0** mm
